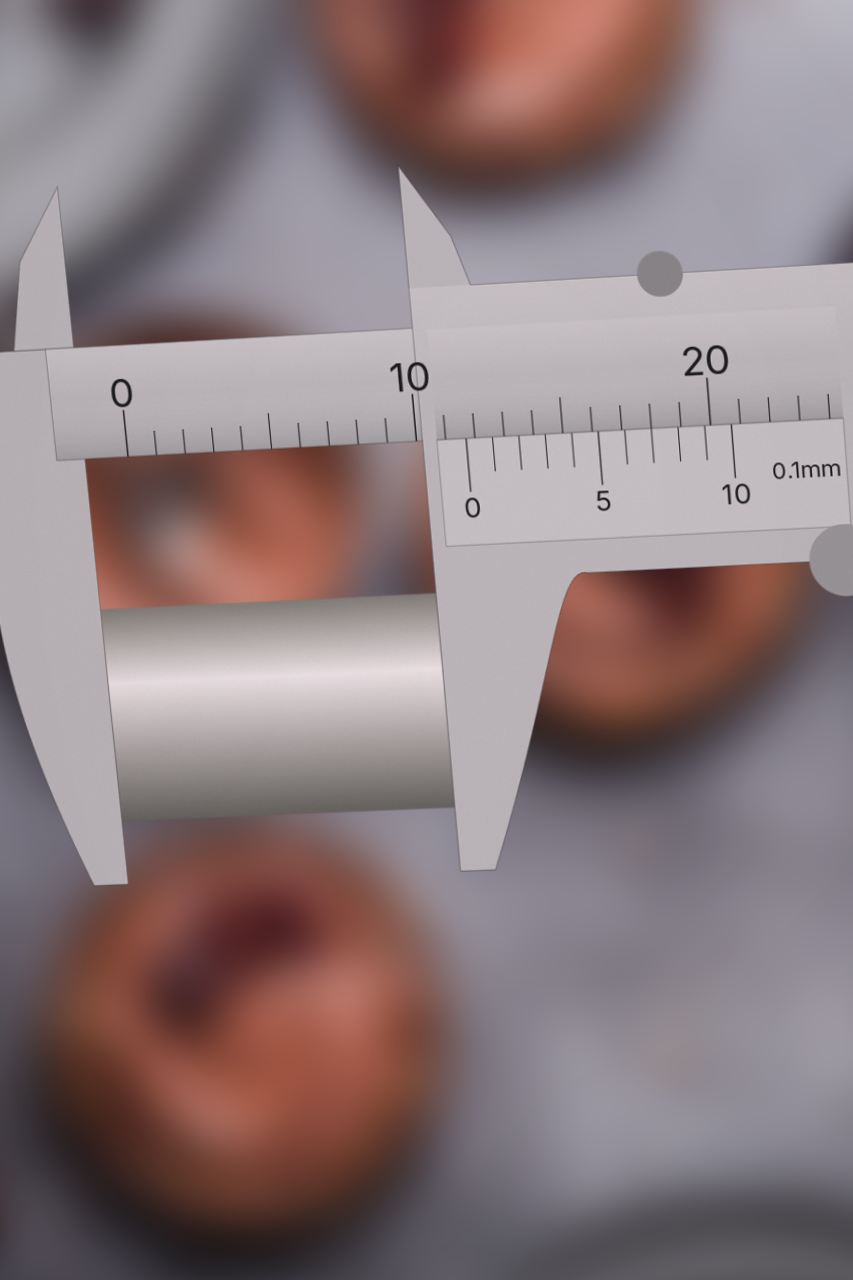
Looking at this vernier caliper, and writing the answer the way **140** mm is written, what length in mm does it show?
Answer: **11.7** mm
